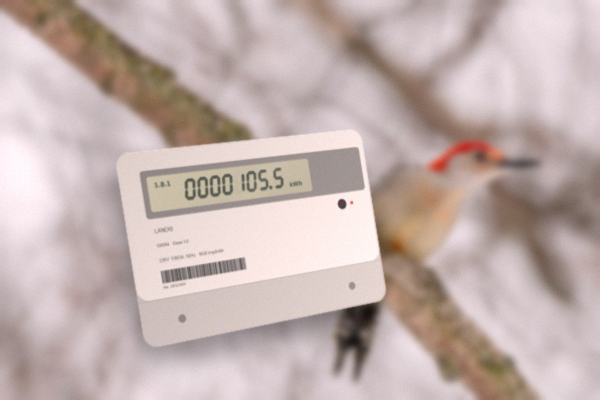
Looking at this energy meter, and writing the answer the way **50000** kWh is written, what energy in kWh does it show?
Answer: **105.5** kWh
